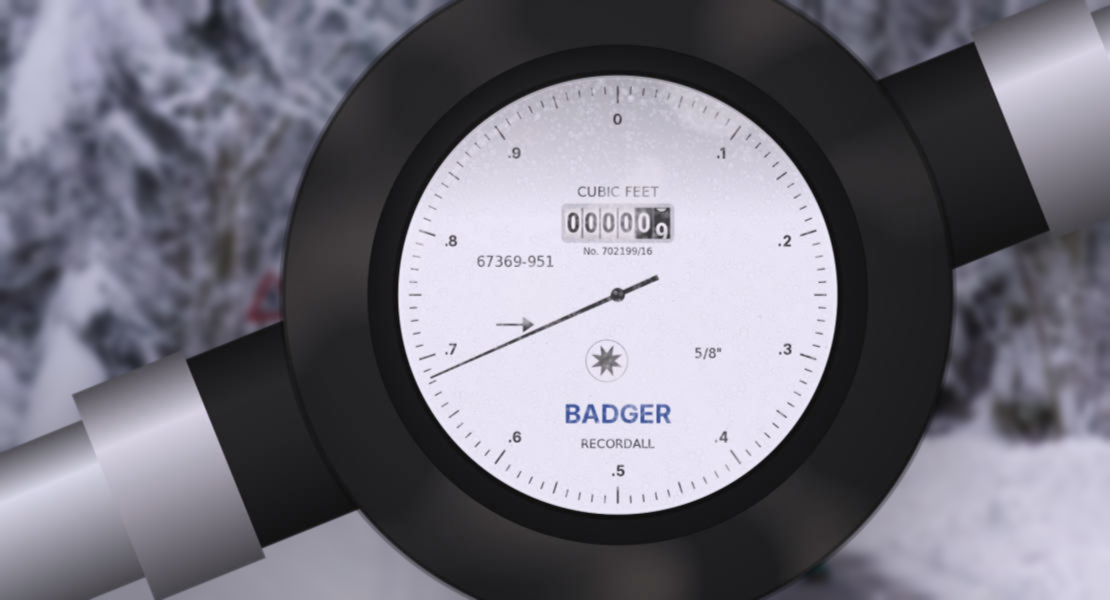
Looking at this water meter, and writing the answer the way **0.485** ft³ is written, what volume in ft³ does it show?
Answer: **8.68** ft³
